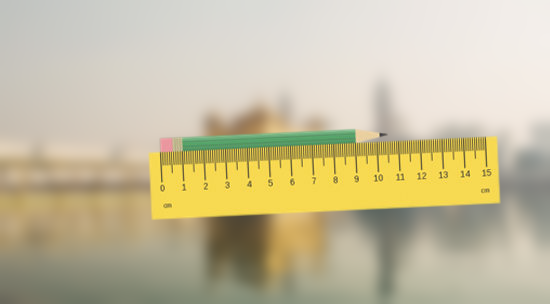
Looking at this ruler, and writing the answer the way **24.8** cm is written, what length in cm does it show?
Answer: **10.5** cm
